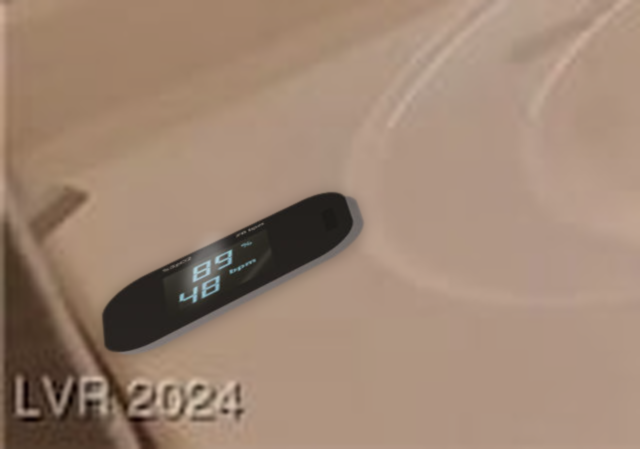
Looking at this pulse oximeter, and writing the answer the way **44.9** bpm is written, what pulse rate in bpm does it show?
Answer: **48** bpm
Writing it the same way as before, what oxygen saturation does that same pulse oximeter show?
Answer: **89** %
